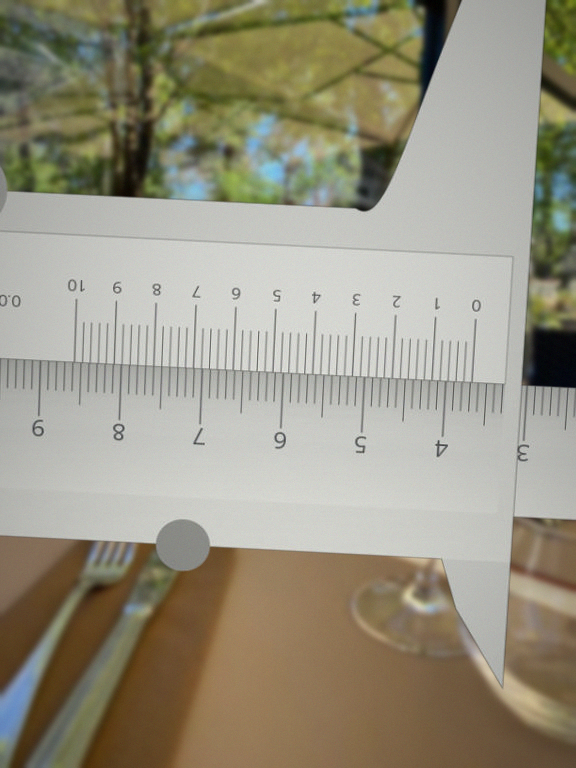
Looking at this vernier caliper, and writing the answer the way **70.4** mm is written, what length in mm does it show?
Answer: **36.8** mm
